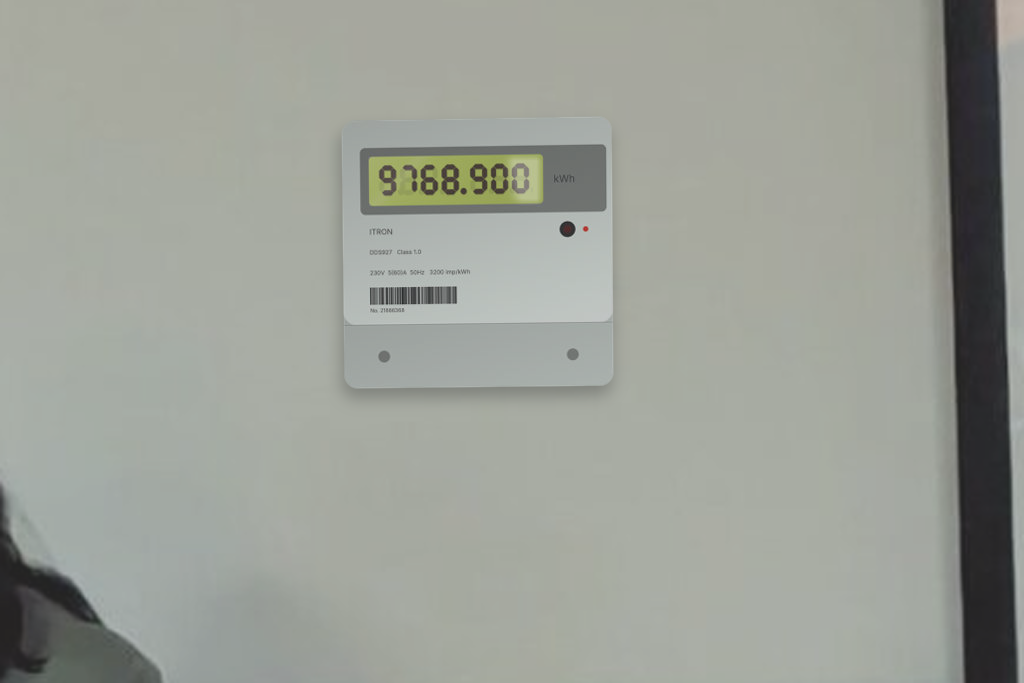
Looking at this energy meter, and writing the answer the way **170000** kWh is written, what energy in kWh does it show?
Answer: **9768.900** kWh
